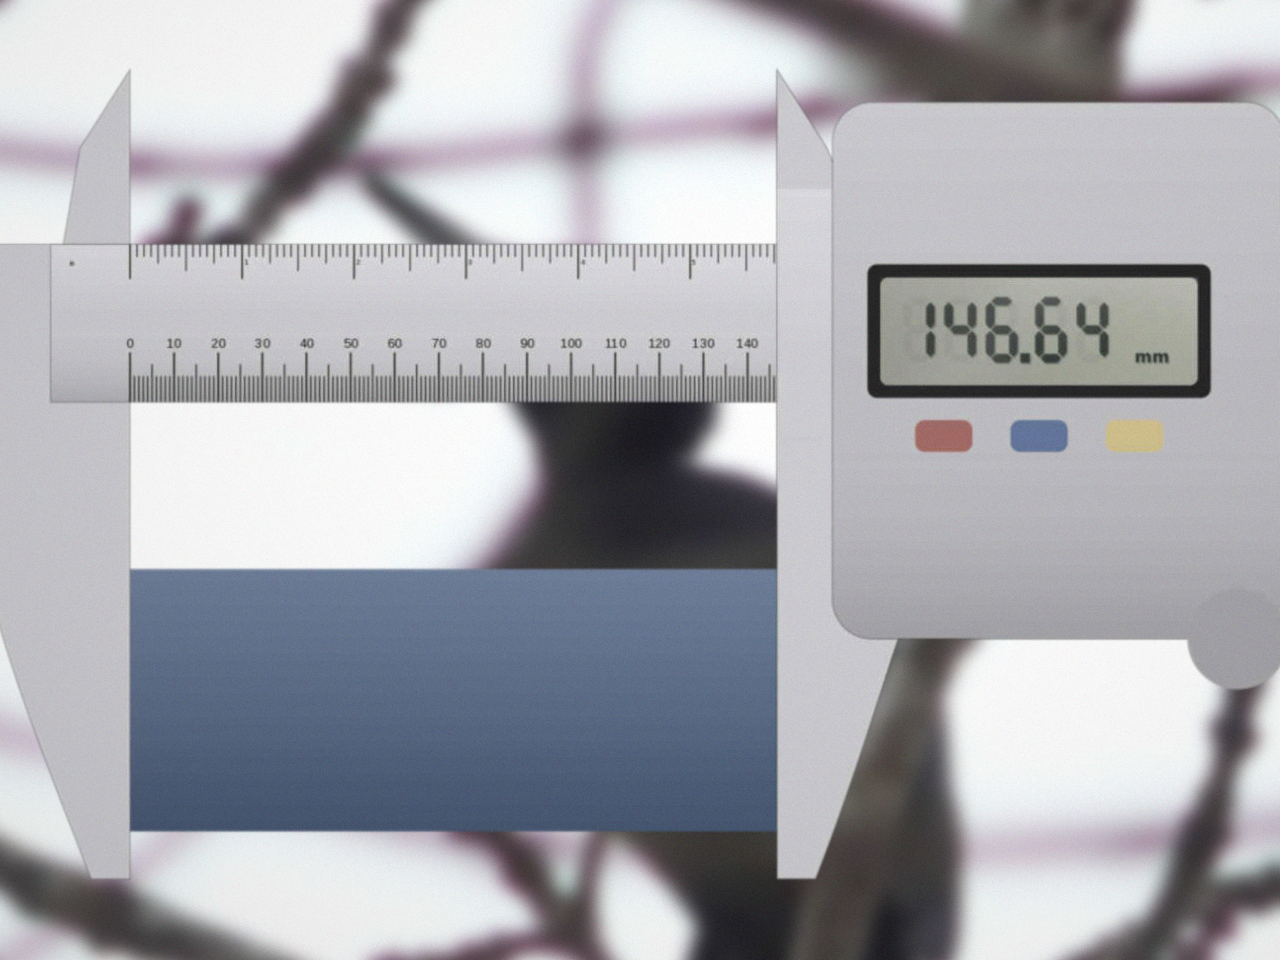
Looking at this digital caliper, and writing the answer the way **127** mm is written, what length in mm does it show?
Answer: **146.64** mm
